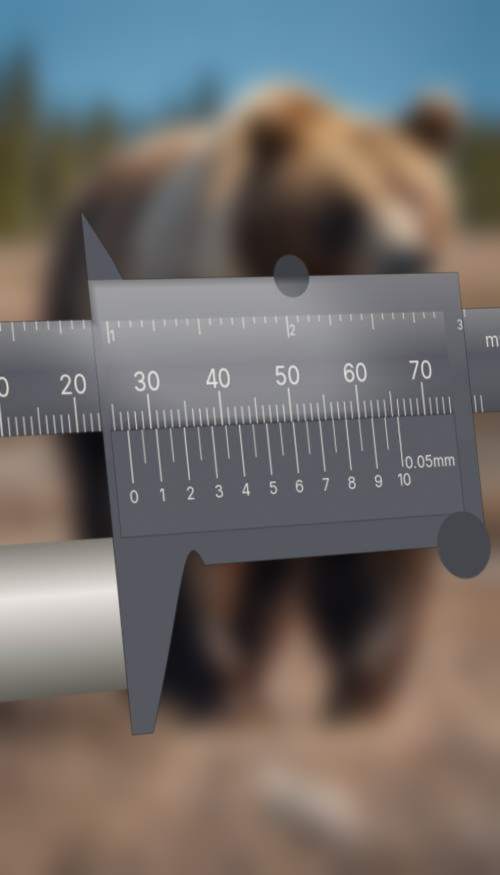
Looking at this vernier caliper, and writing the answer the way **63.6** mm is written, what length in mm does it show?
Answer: **26.8** mm
